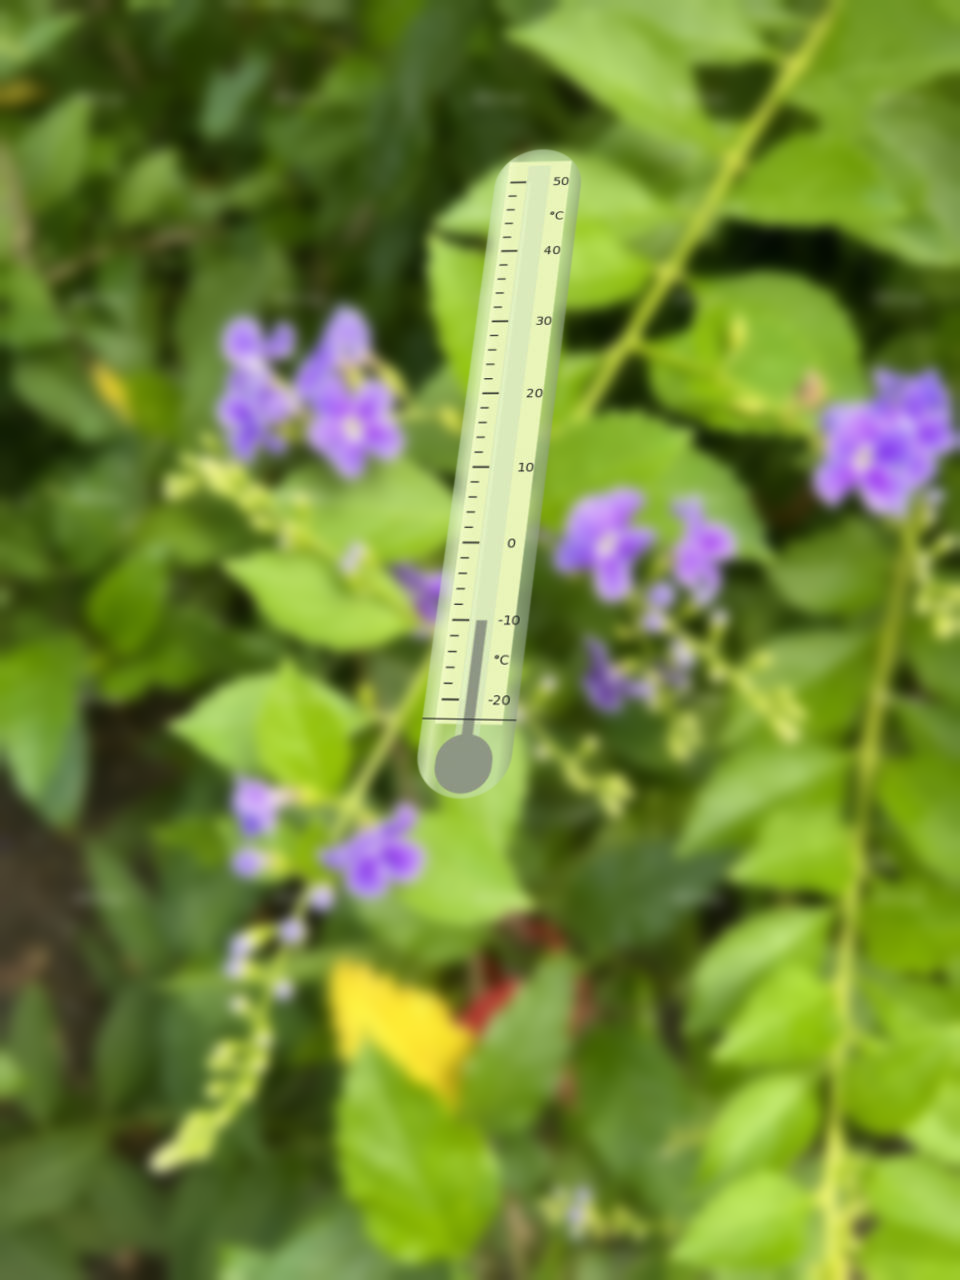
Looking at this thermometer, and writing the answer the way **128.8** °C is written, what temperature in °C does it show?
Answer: **-10** °C
